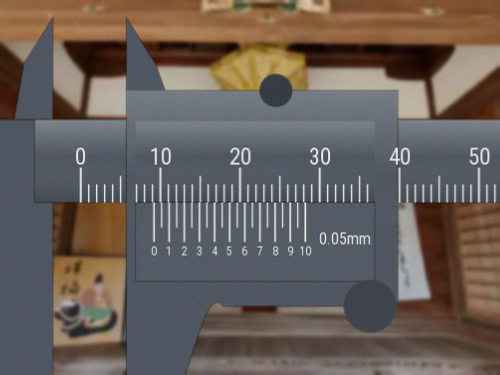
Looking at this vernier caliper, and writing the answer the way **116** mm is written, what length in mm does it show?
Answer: **9.2** mm
